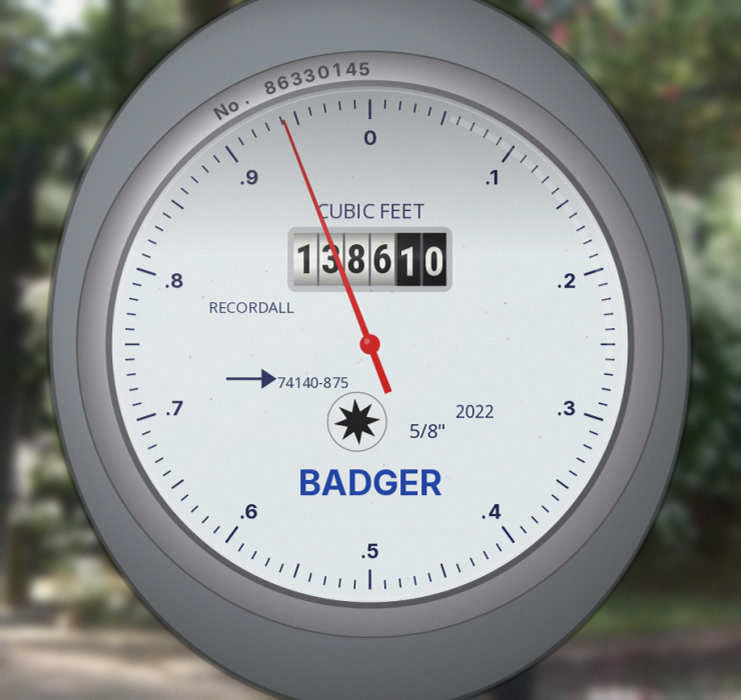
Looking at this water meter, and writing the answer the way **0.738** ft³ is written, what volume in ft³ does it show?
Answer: **138609.94** ft³
